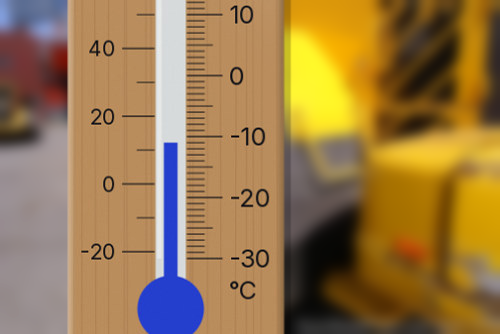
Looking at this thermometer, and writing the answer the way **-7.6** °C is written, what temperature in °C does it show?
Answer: **-11** °C
